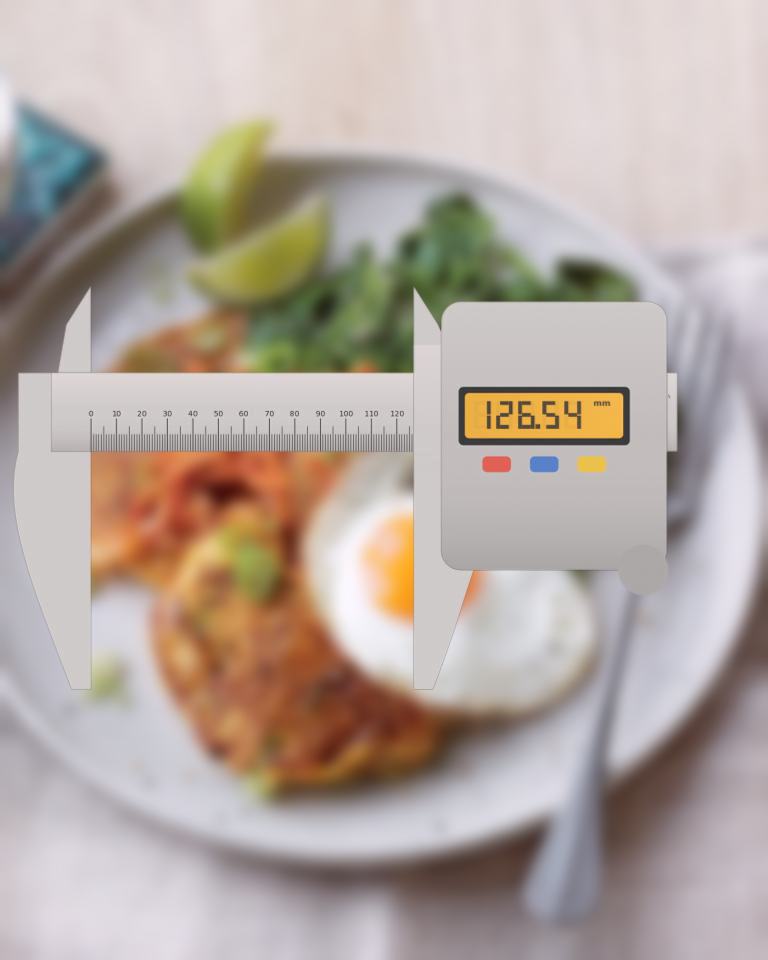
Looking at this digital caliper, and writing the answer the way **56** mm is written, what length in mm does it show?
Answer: **126.54** mm
